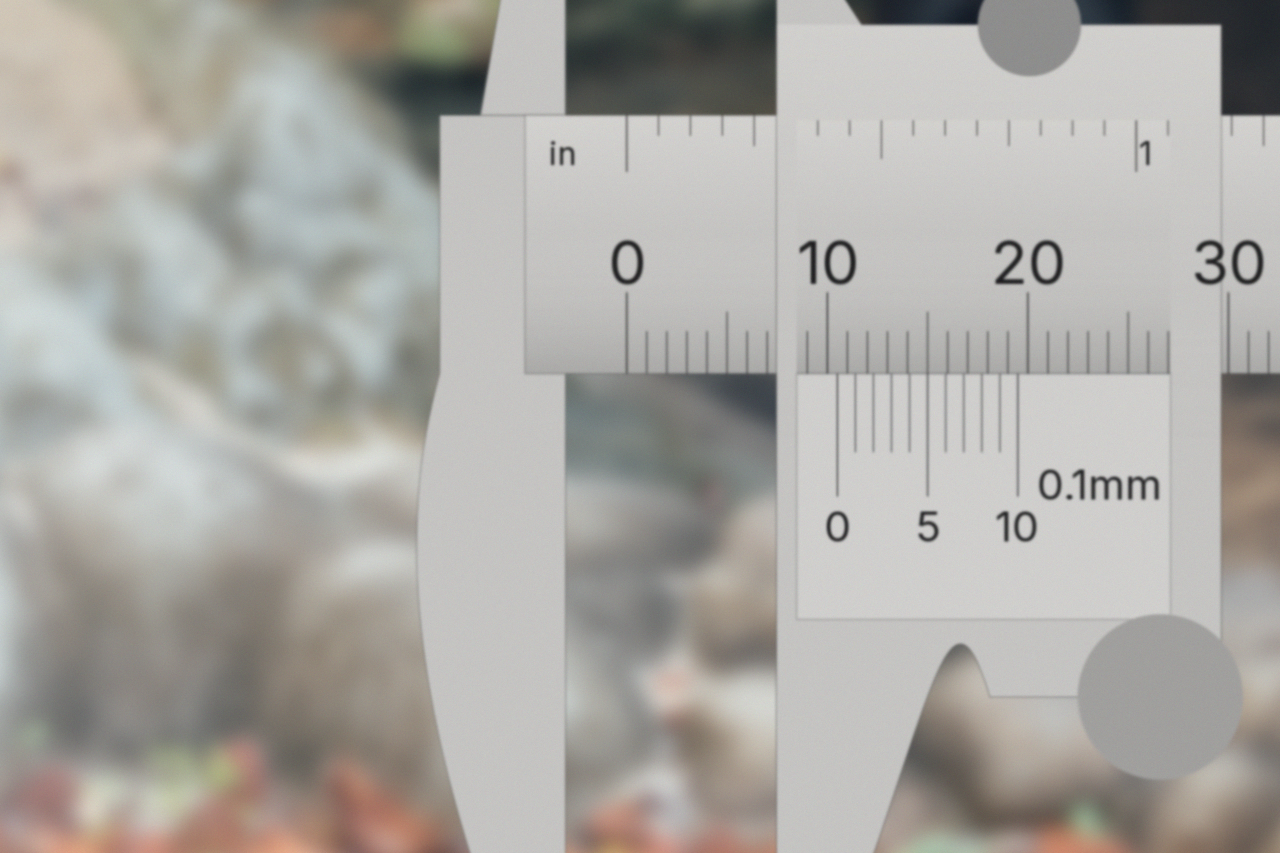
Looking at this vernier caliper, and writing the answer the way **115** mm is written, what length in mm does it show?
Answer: **10.5** mm
